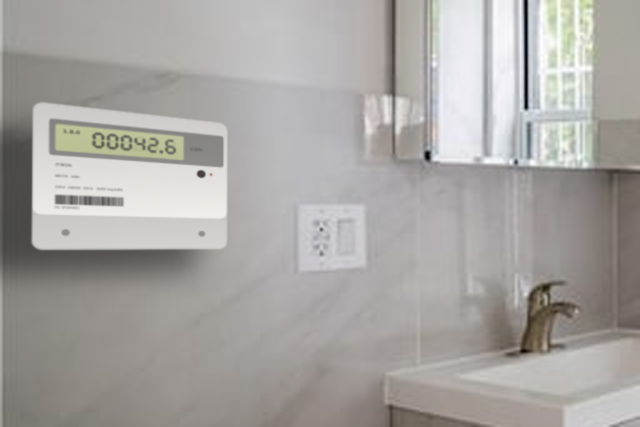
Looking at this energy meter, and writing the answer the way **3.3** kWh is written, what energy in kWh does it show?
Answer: **42.6** kWh
